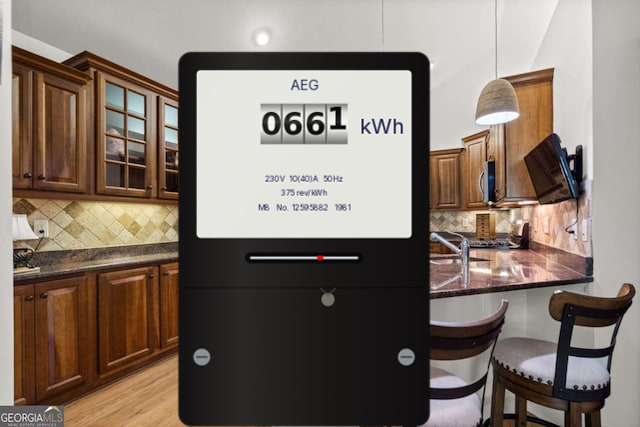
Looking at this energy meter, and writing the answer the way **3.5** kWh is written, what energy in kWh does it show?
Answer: **661** kWh
